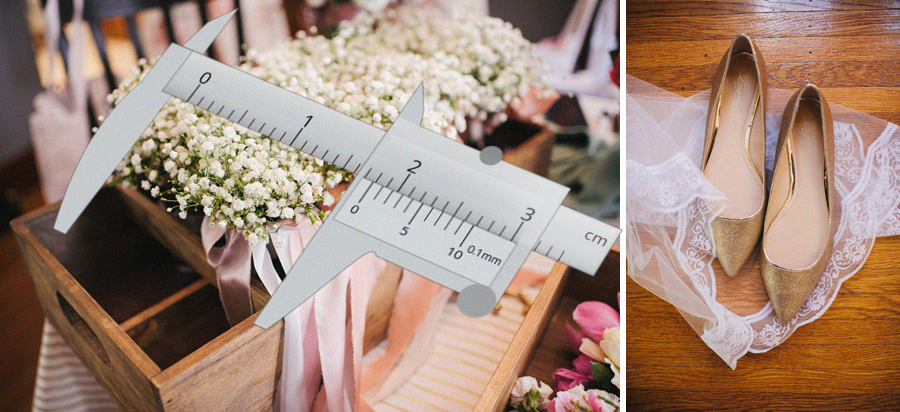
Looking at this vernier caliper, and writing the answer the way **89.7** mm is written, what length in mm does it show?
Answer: **17.8** mm
